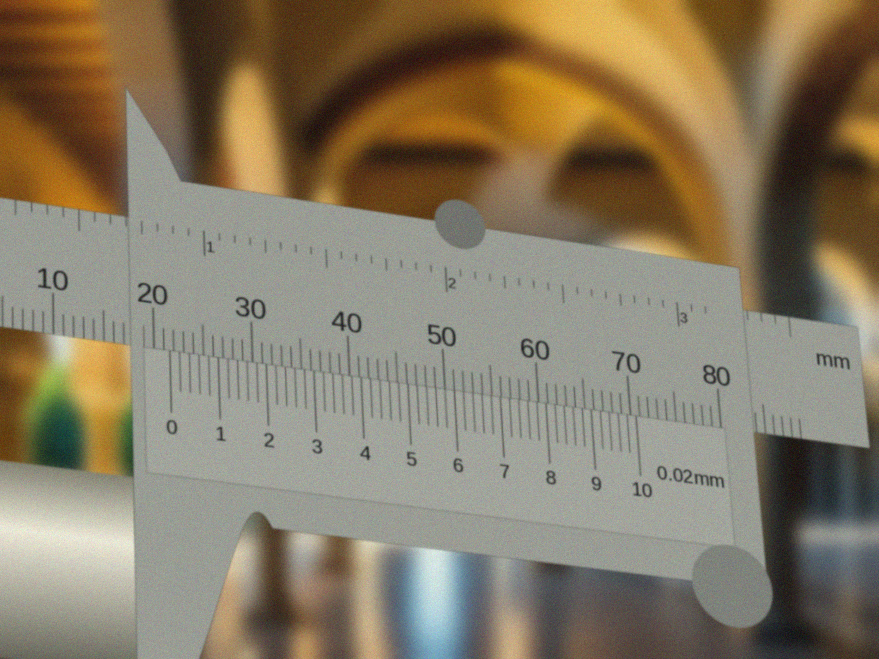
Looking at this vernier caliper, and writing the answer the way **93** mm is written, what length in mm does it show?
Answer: **21.6** mm
